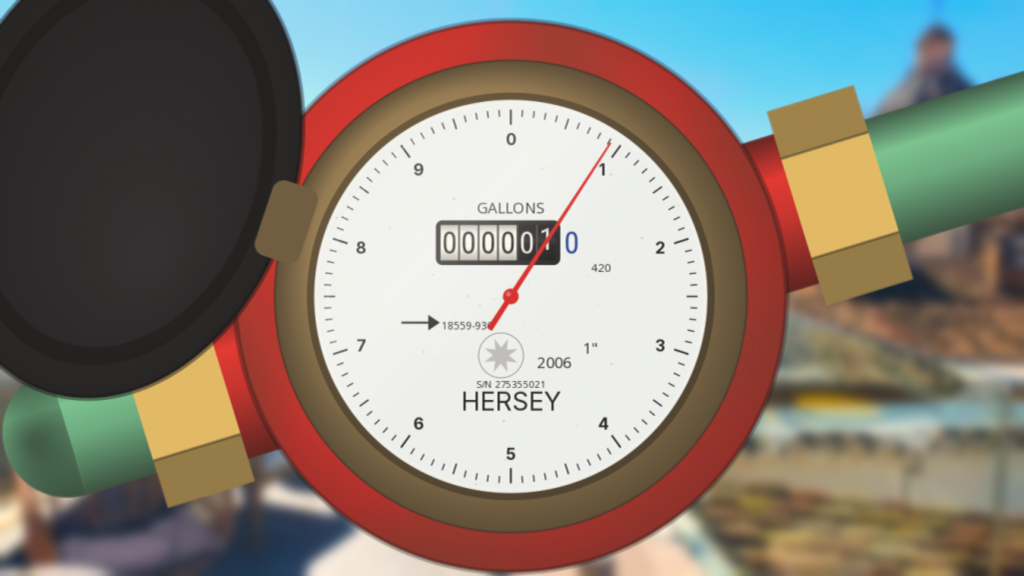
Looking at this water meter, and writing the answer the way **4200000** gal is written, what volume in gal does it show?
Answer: **10.9** gal
